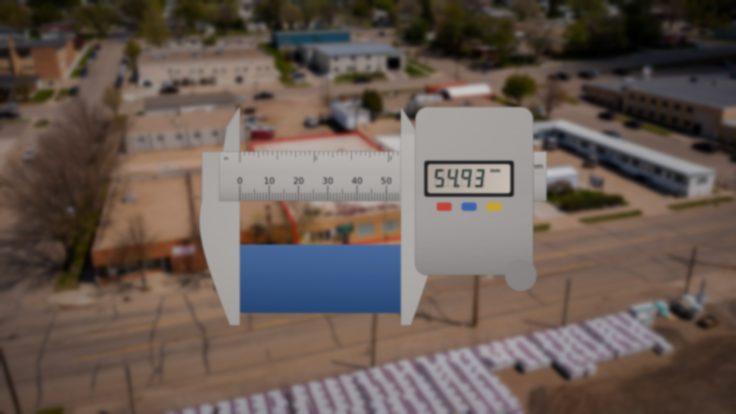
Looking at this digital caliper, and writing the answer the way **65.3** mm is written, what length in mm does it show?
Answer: **54.93** mm
